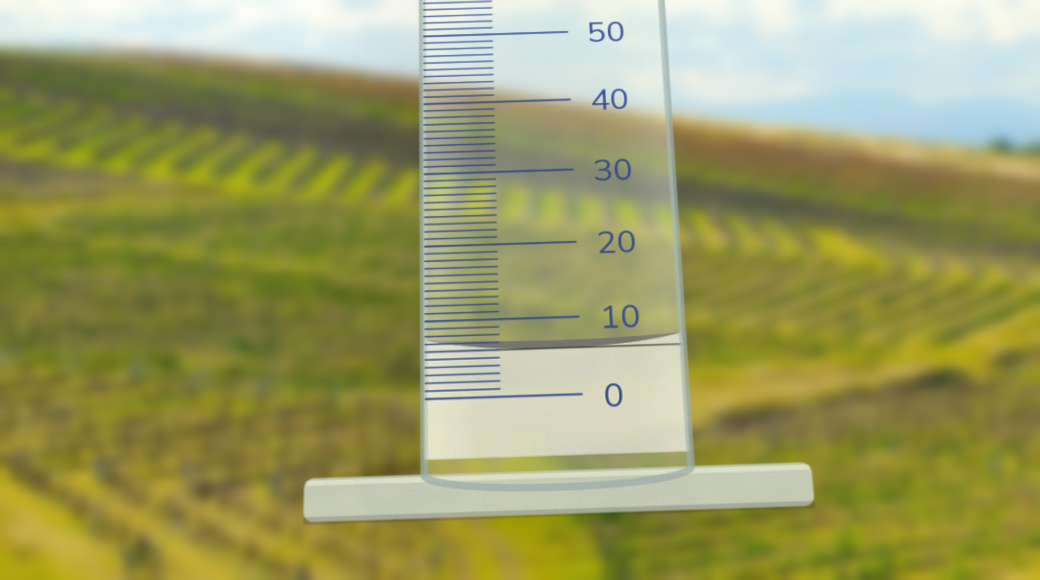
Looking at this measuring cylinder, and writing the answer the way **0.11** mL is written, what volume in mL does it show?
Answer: **6** mL
